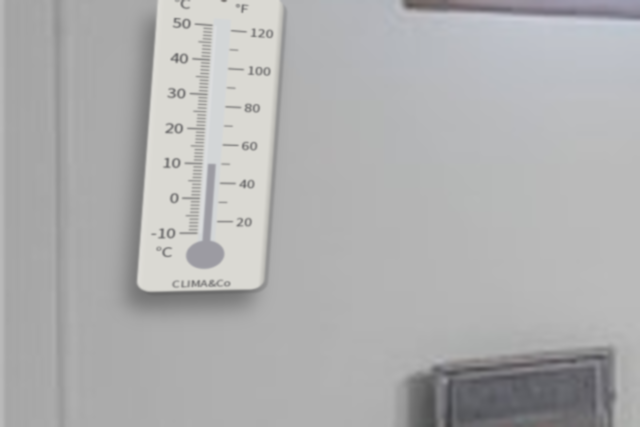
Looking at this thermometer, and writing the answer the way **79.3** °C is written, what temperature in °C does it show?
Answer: **10** °C
